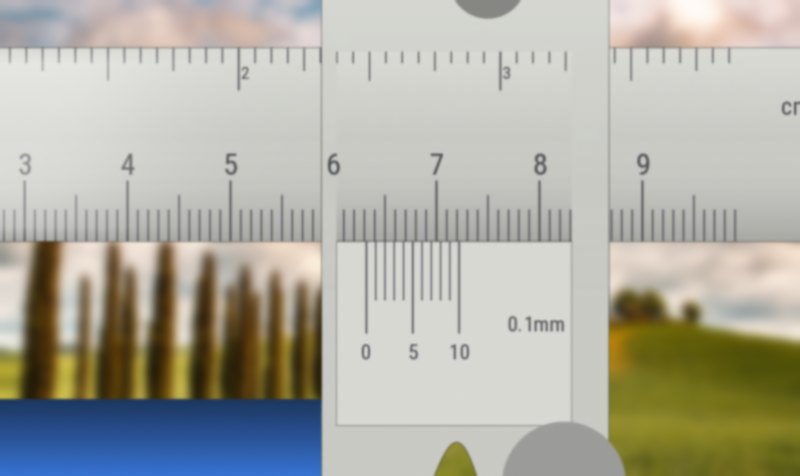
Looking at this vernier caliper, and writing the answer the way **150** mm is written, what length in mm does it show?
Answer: **63.2** mm
